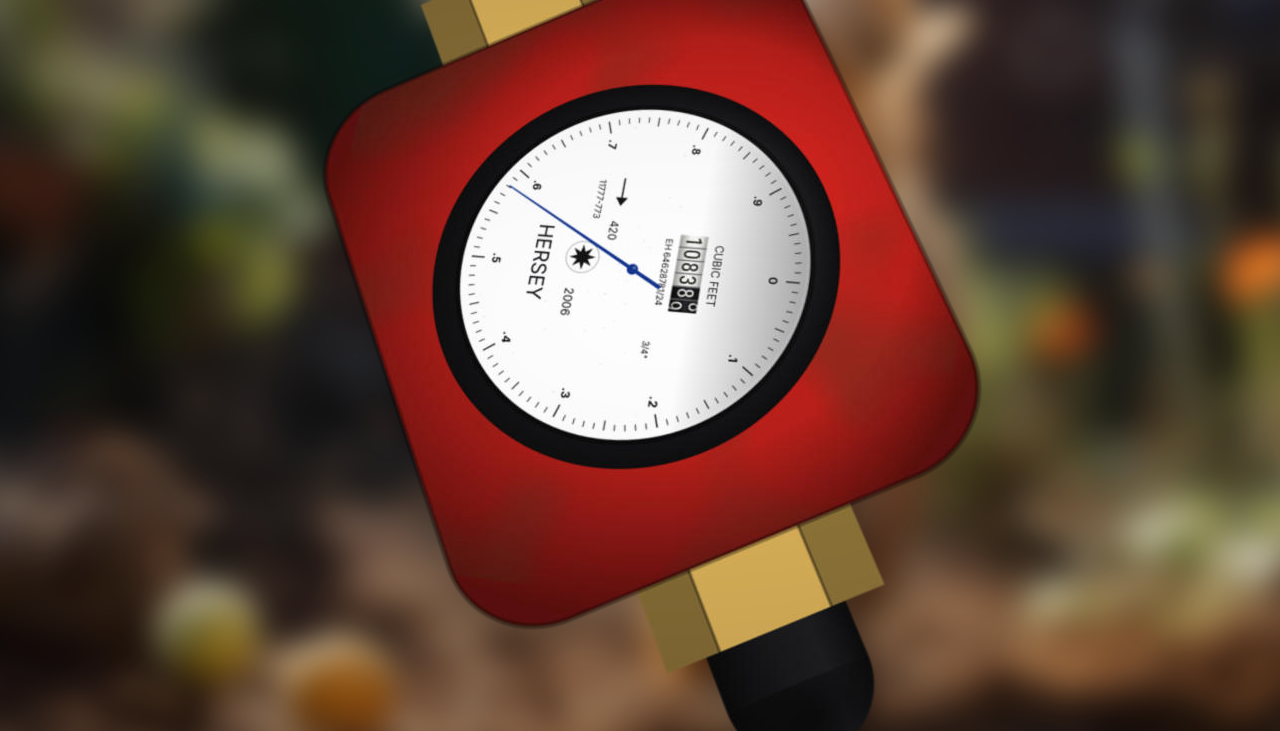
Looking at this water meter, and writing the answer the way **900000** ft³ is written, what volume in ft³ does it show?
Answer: **108388.58** ft³
